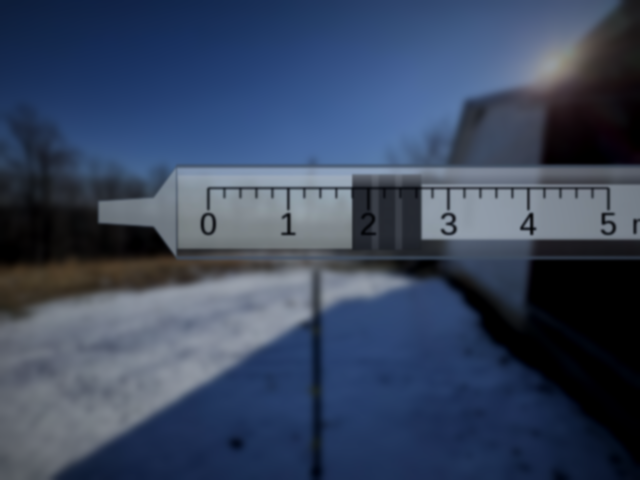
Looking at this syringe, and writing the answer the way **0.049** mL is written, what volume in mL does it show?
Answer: **1.8** mL
